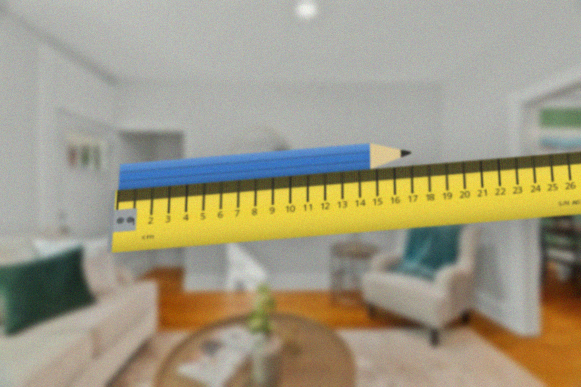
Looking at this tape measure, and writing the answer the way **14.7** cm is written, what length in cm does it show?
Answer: **17** cm
